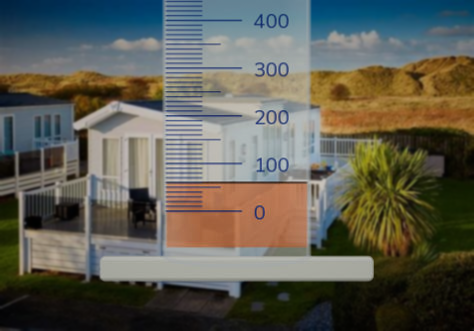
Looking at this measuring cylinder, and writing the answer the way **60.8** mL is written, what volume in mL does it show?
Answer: **60** mL
